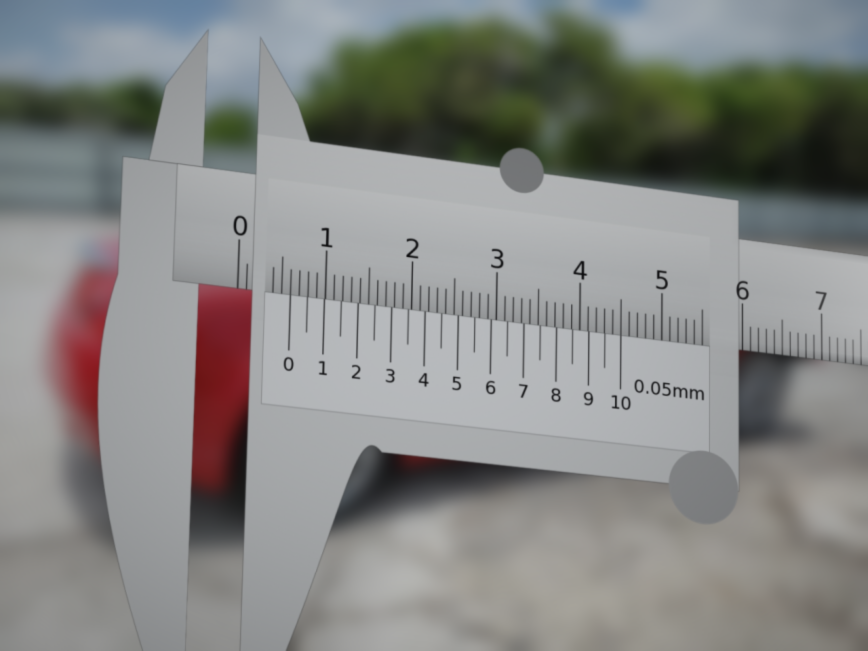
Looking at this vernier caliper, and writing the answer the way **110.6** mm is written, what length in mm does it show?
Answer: **6.0** mm
